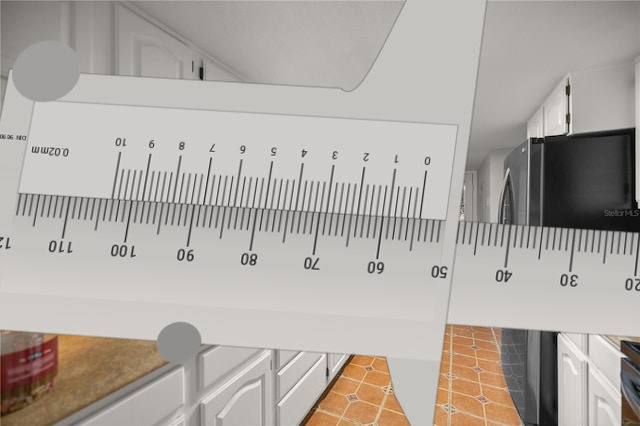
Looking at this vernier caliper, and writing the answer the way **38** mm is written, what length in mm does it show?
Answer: **54.2** mm
